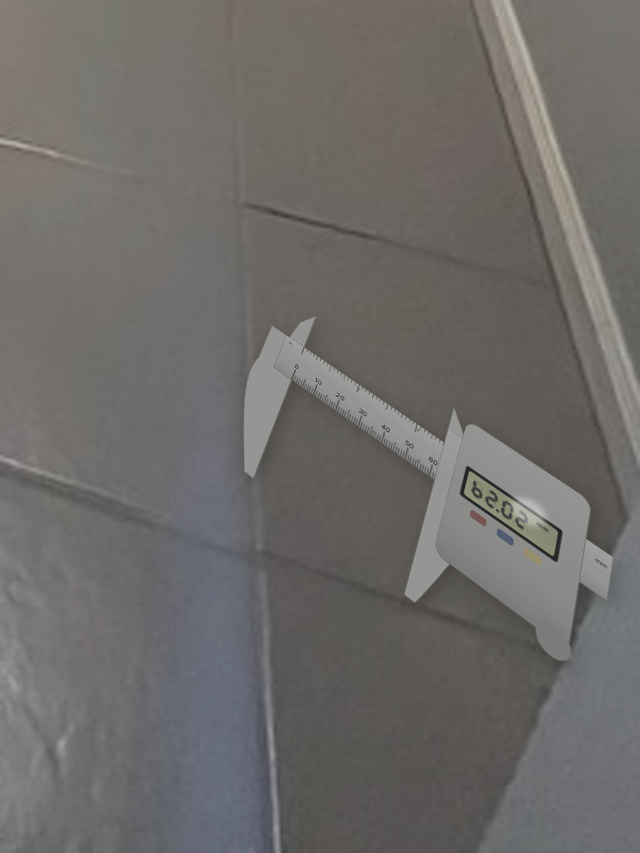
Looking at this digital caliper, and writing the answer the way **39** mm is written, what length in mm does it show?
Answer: **62.02** mm
